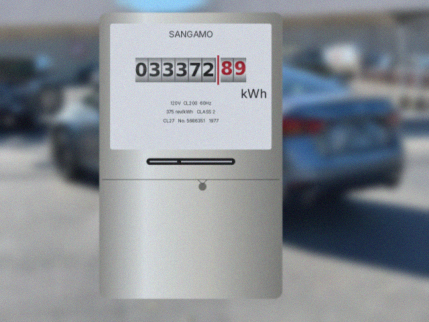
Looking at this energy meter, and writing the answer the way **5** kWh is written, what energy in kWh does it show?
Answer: **33372.89** kWh
